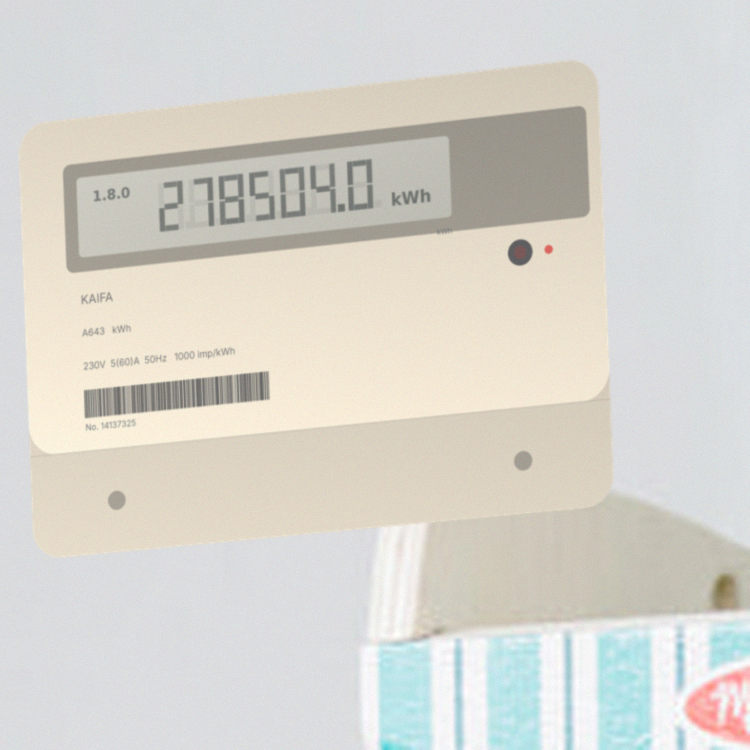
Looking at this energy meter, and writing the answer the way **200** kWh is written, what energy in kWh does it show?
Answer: **278504.0** kWh
